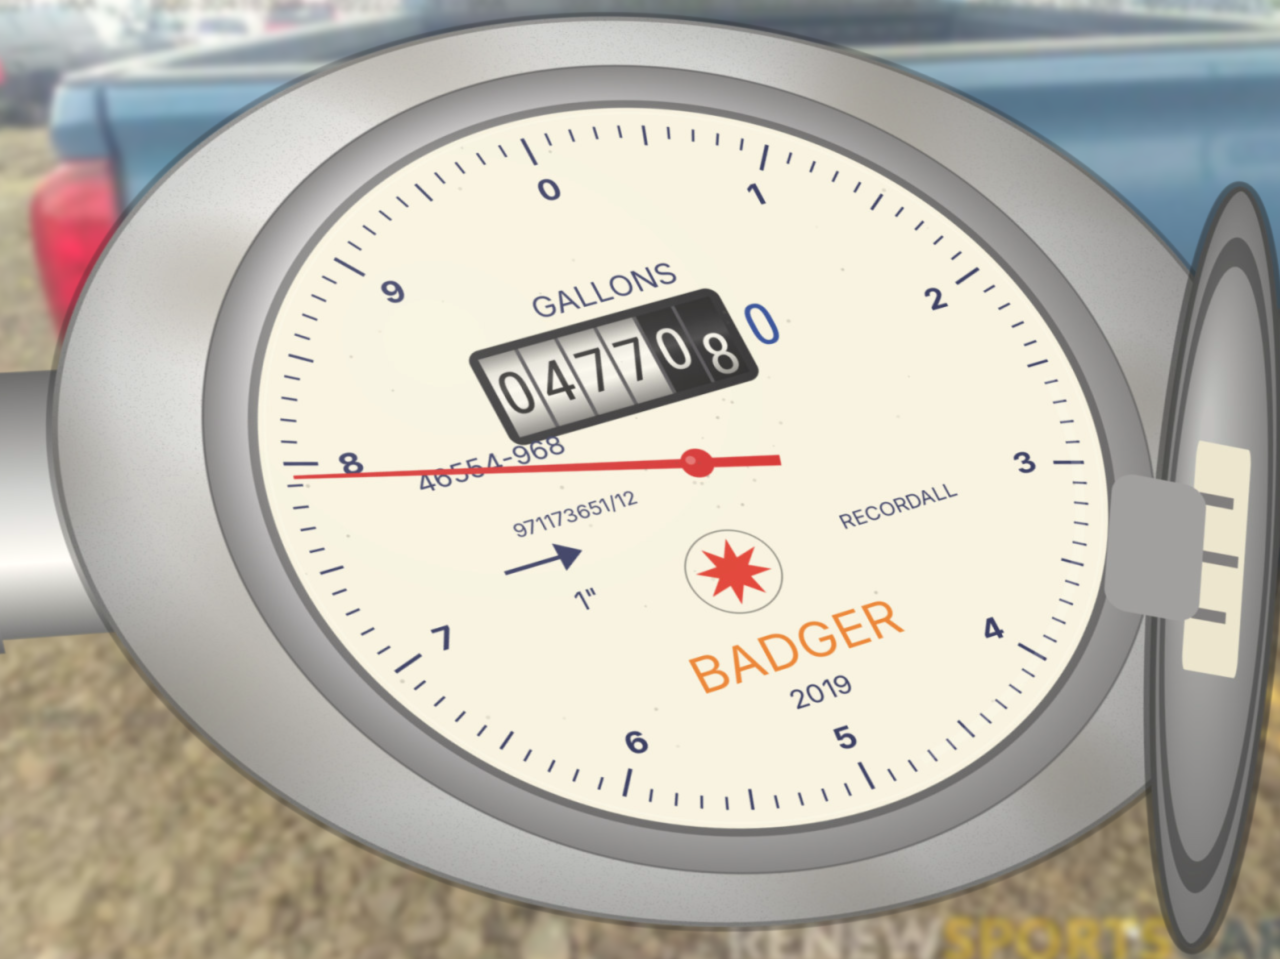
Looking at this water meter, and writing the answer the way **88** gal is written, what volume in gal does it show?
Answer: **477077.9** gal
